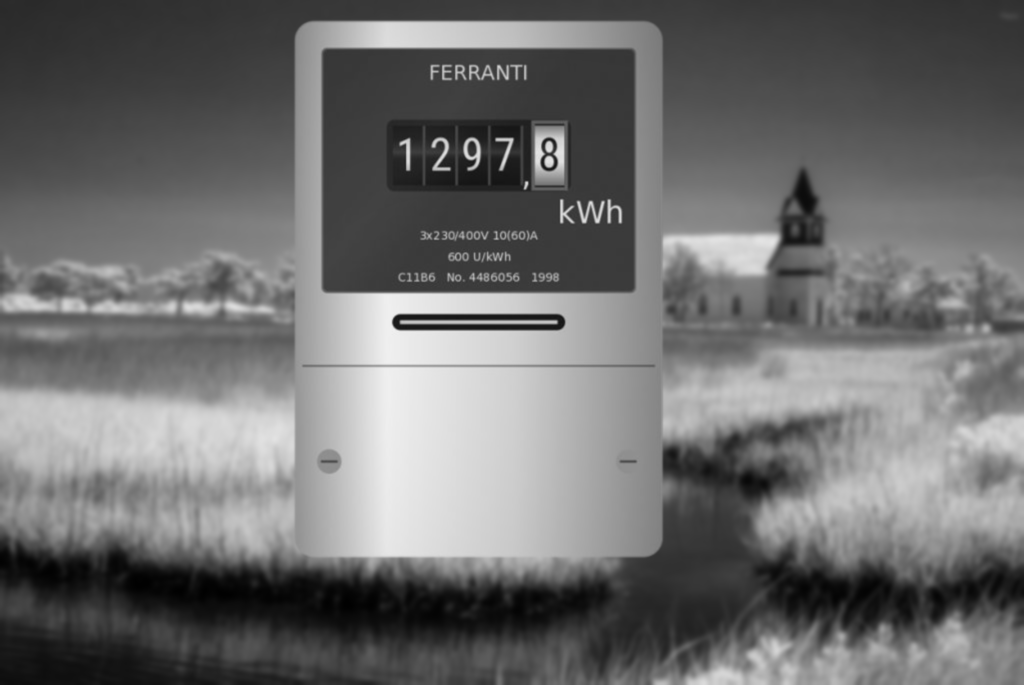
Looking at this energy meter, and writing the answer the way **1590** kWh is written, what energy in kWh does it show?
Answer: **1297.8** kWh
